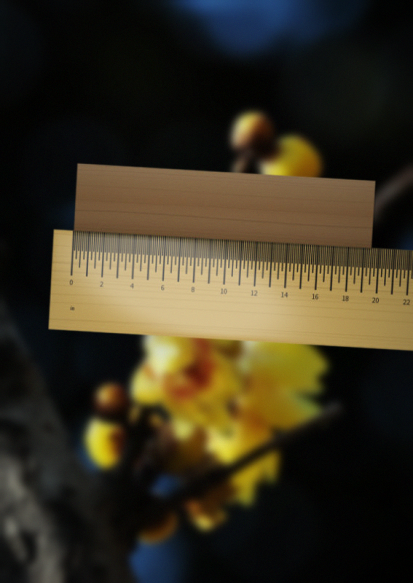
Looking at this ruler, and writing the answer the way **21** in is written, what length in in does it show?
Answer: **19.5** in
